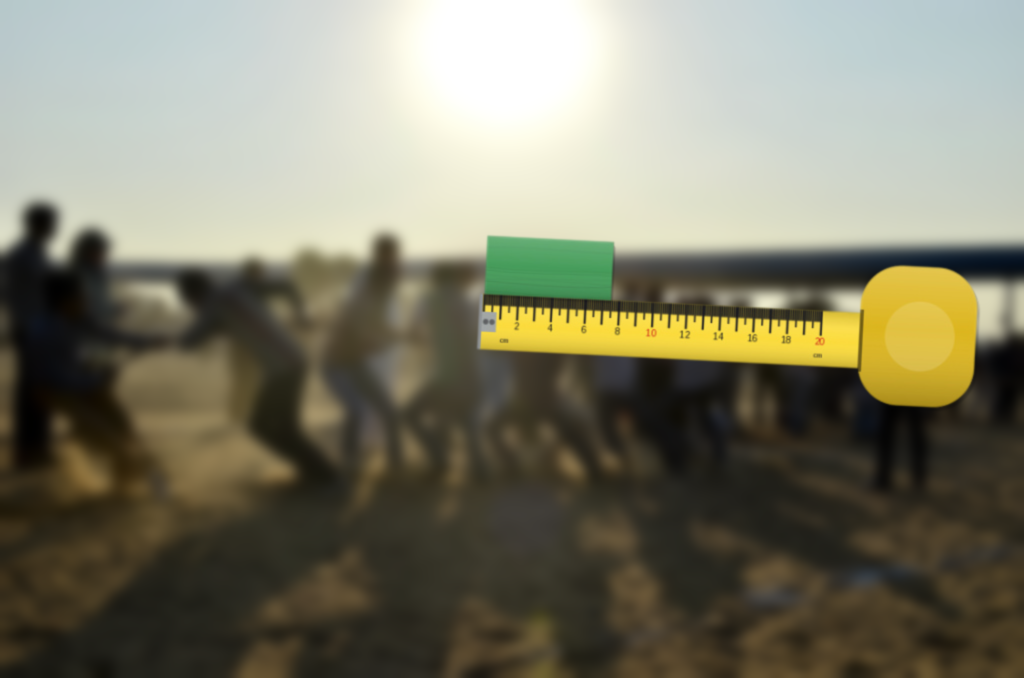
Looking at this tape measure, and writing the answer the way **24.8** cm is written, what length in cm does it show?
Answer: **7.5** cm
